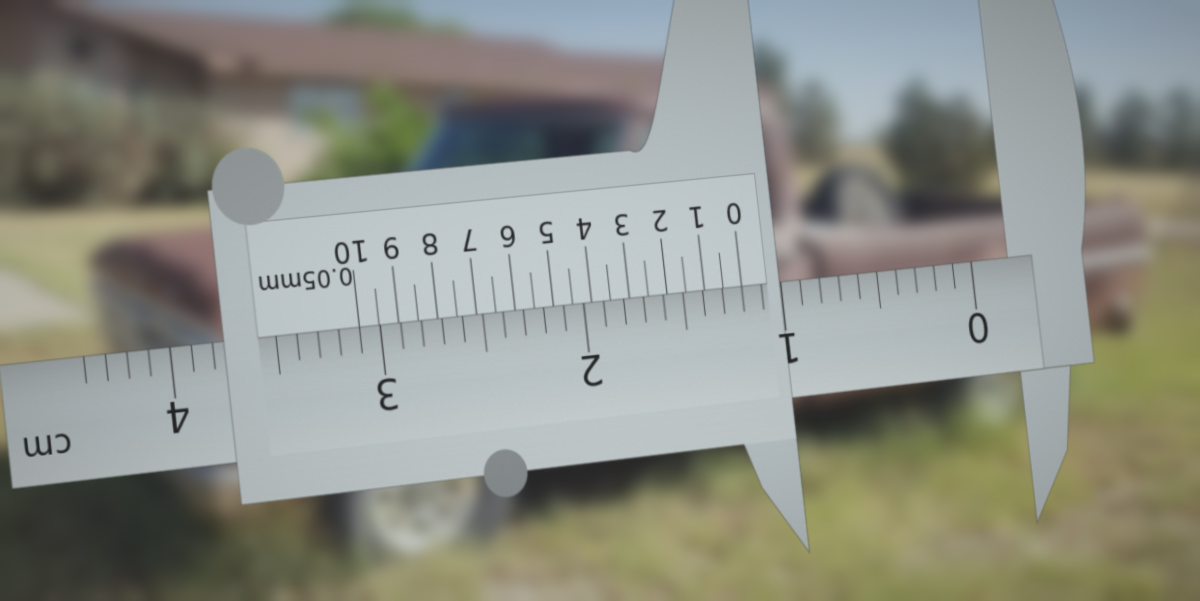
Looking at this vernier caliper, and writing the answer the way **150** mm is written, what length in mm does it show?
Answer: **12.0** mm
